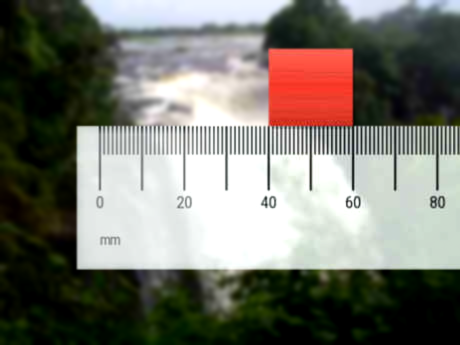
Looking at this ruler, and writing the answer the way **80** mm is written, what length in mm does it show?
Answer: **20** mm
